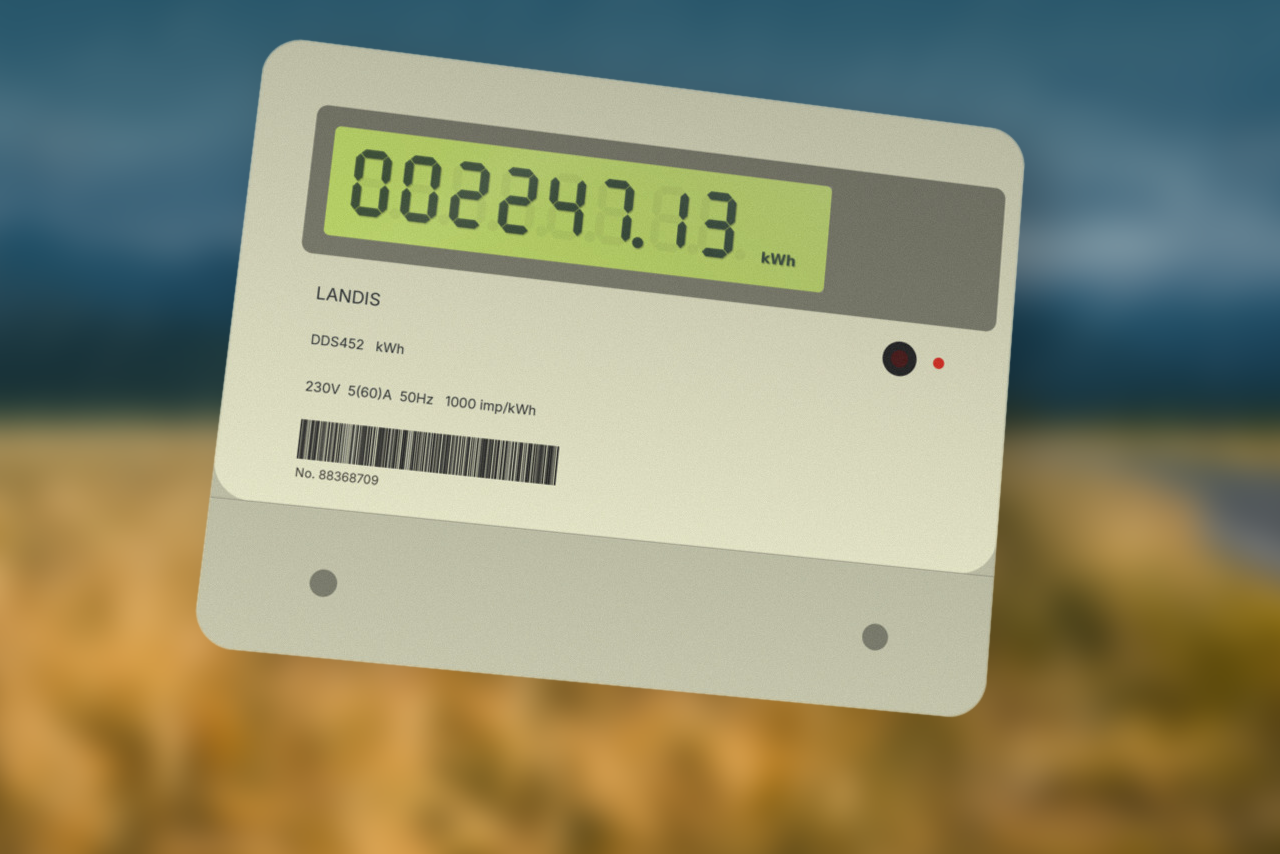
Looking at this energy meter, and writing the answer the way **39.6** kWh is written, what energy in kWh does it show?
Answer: **2247.13** kWh
